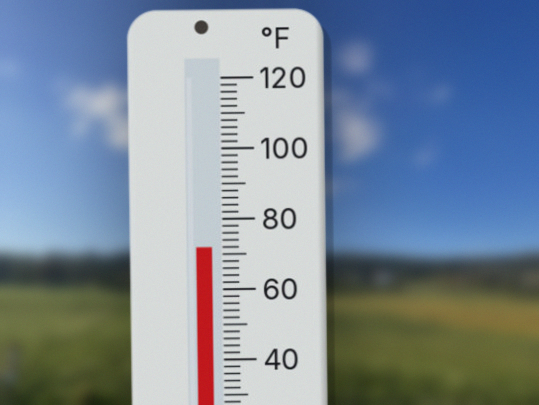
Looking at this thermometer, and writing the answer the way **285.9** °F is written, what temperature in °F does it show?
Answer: **72** °F
